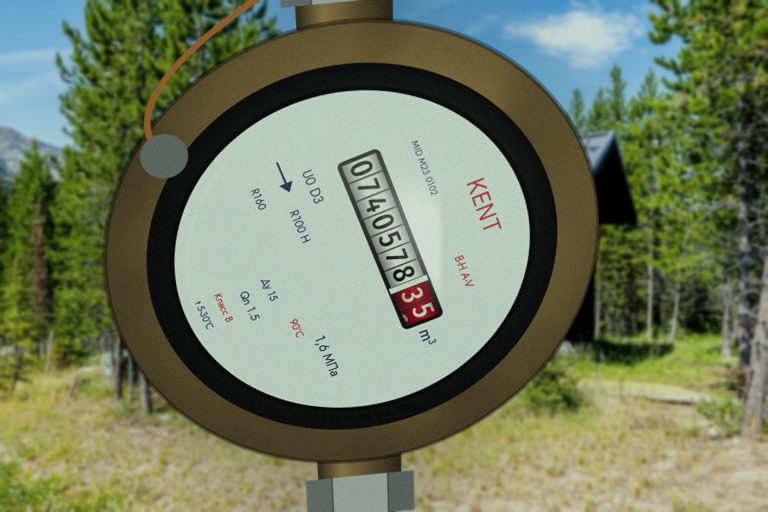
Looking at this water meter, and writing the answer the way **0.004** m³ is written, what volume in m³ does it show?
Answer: **740578.35** m³
